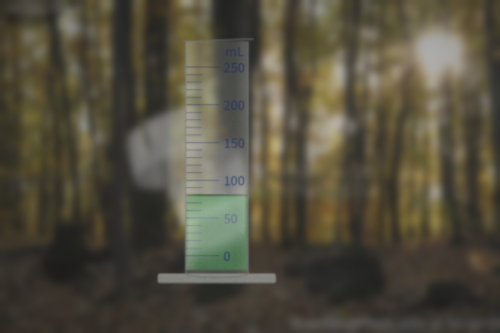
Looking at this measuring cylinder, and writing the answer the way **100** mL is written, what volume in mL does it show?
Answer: **80** mL
